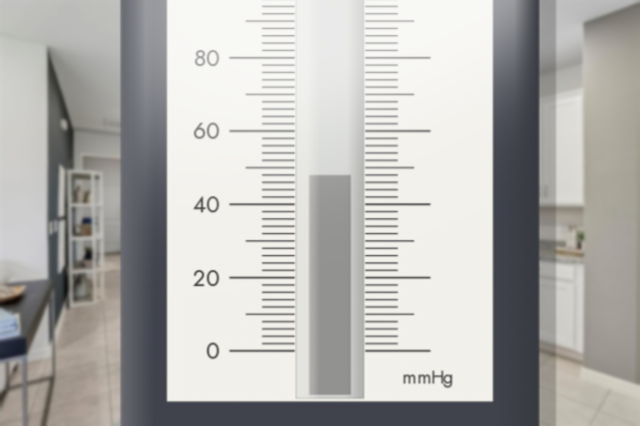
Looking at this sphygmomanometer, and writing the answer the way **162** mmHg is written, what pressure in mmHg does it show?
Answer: **48** mmHg
